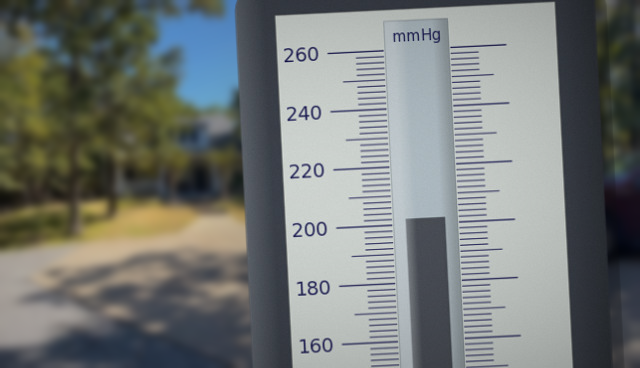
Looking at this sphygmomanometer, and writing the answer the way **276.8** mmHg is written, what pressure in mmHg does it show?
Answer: **202** mmHg
